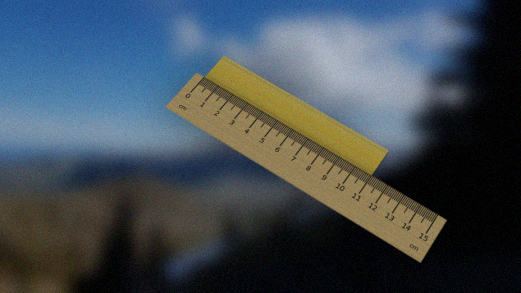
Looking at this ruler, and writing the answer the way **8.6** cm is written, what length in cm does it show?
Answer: **11** cm
